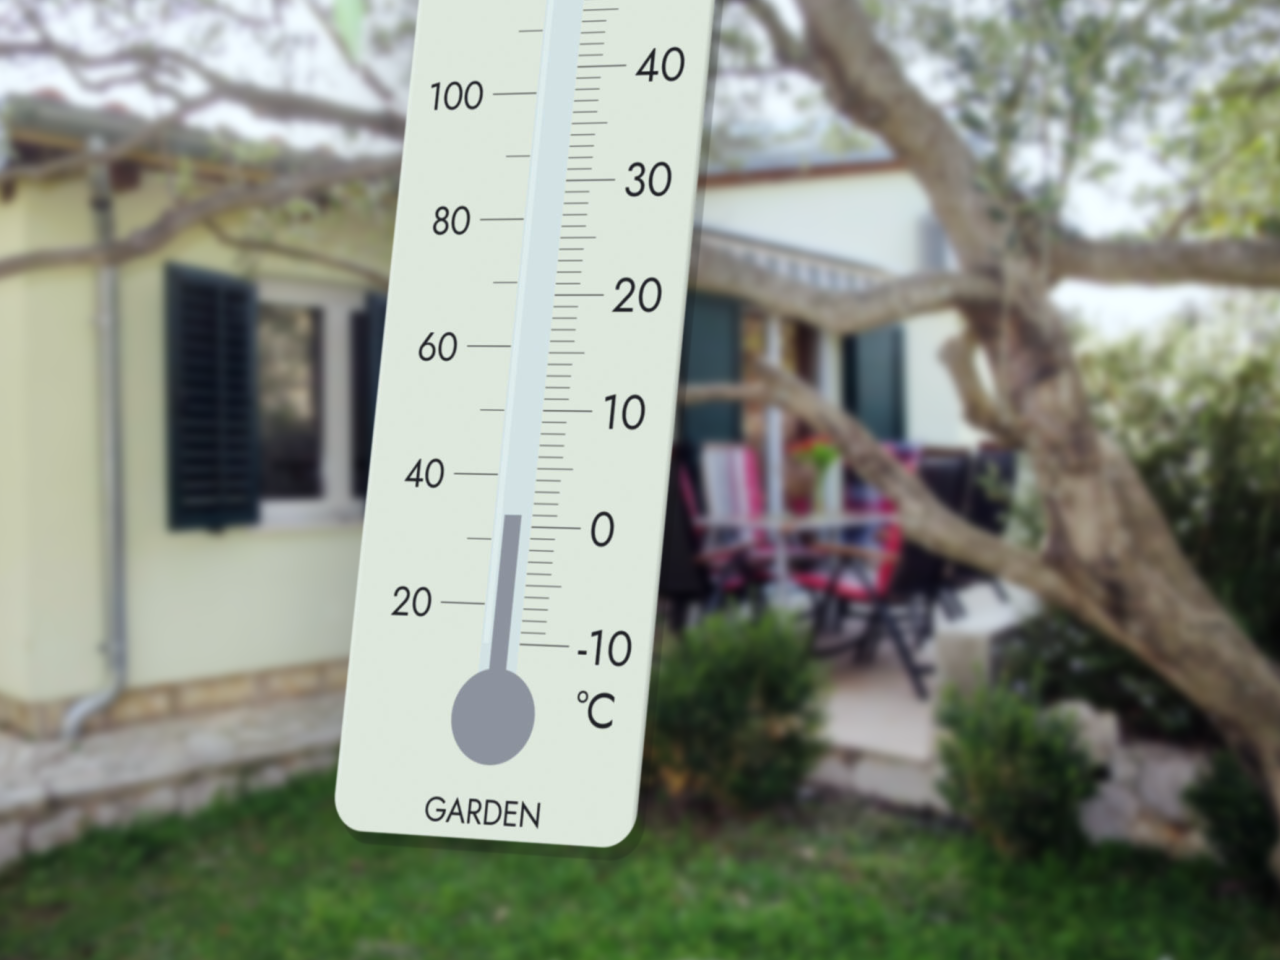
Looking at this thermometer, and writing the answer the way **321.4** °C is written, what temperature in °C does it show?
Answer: **1** °C
